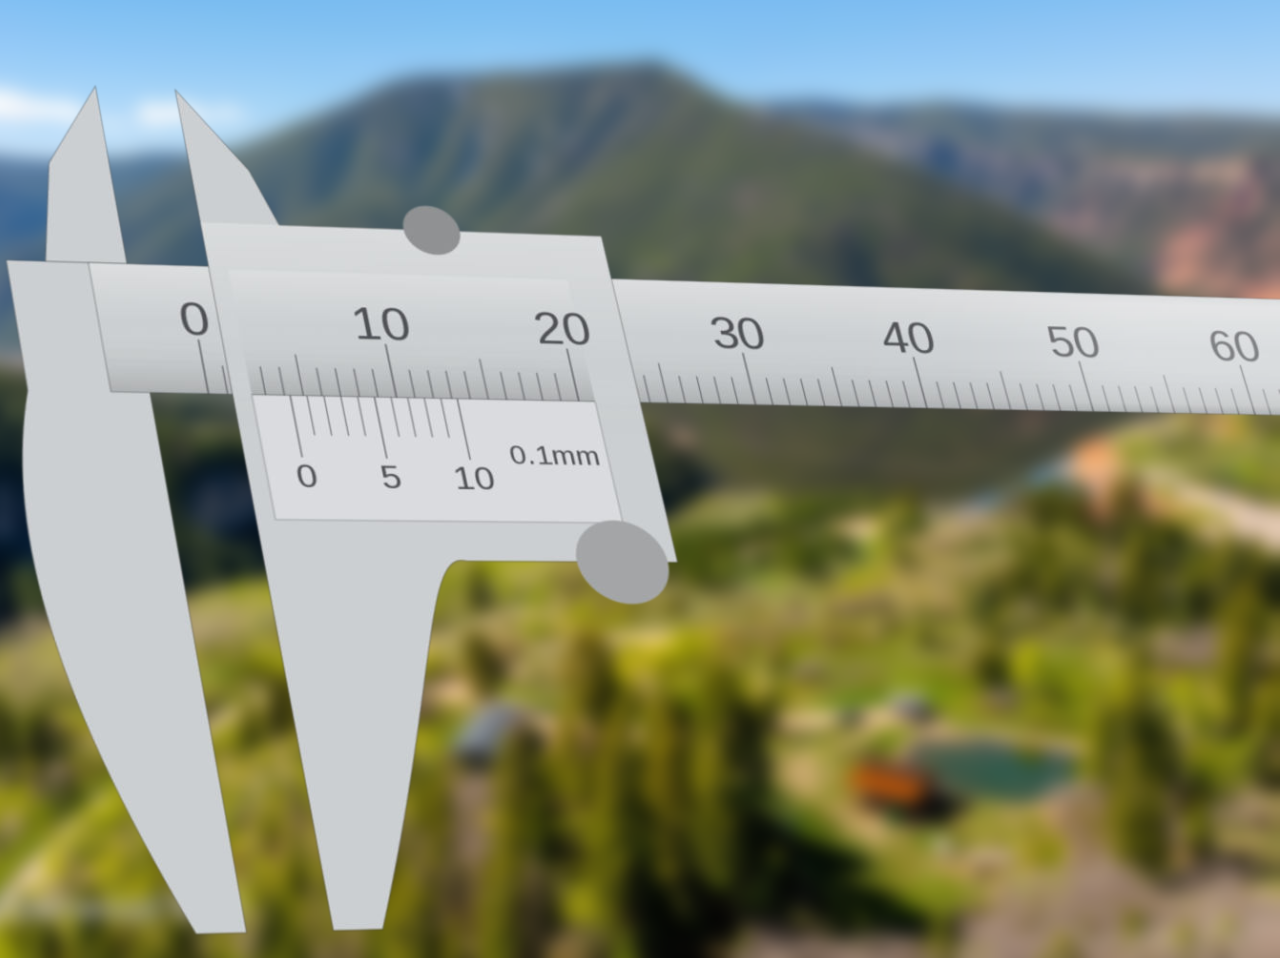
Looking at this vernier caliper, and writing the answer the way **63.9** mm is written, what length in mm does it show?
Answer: **4.3** mm
